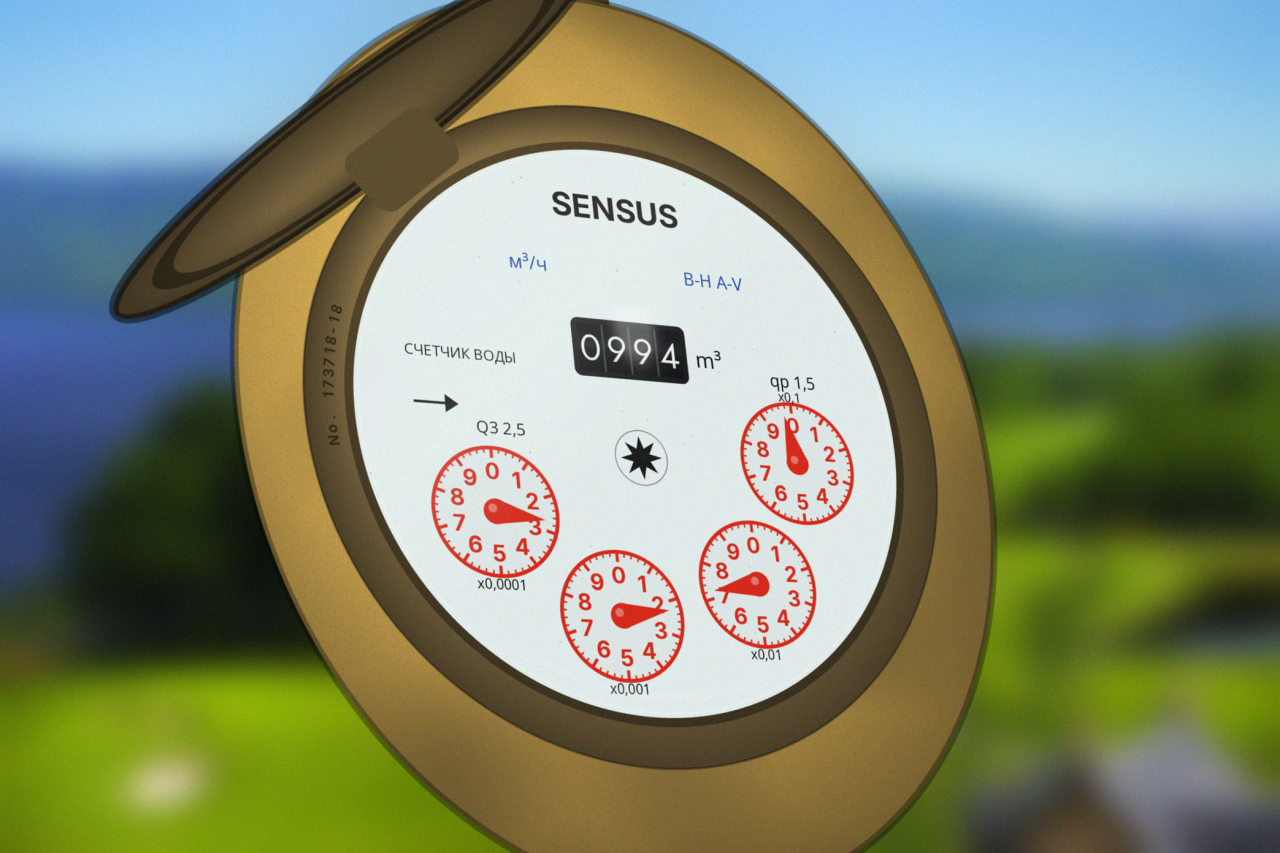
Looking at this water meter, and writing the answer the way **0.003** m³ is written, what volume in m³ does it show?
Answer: **993.9722** m³
